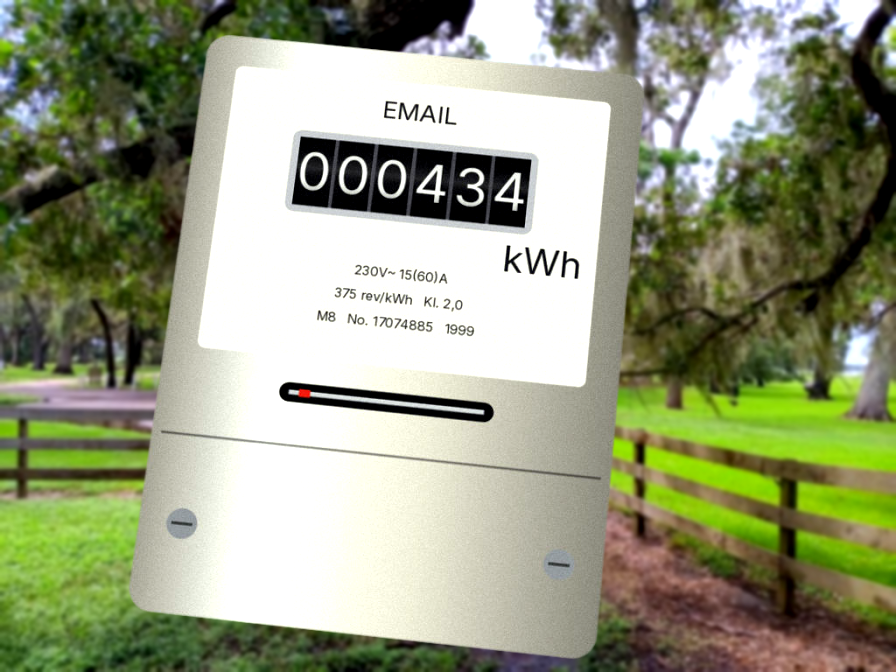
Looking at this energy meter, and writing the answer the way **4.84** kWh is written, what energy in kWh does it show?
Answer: **434** kWh
